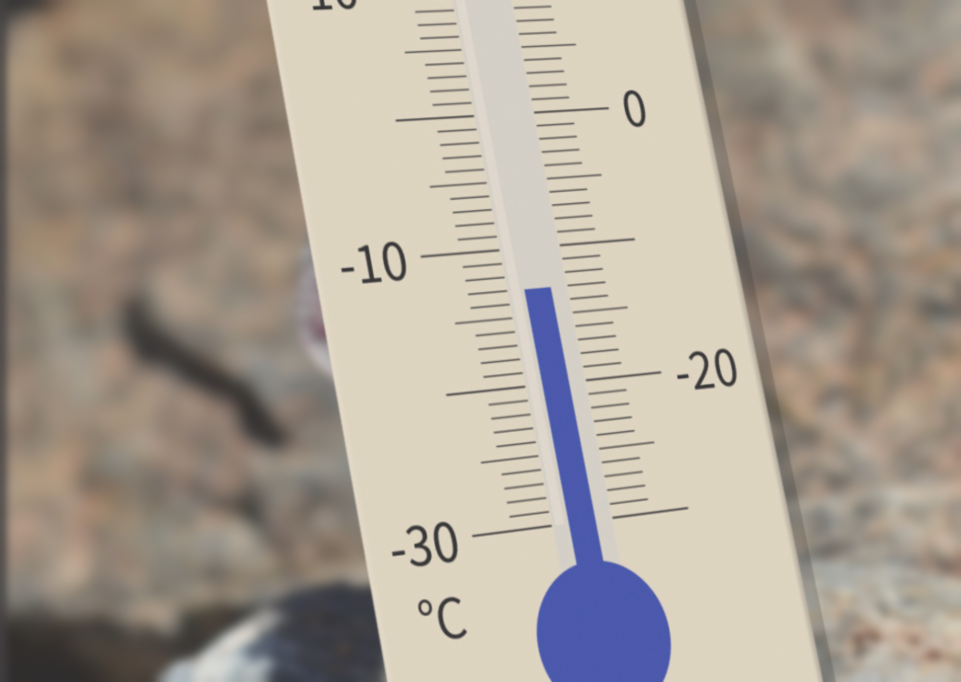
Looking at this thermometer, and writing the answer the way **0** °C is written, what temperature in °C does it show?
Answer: **-13** °C
